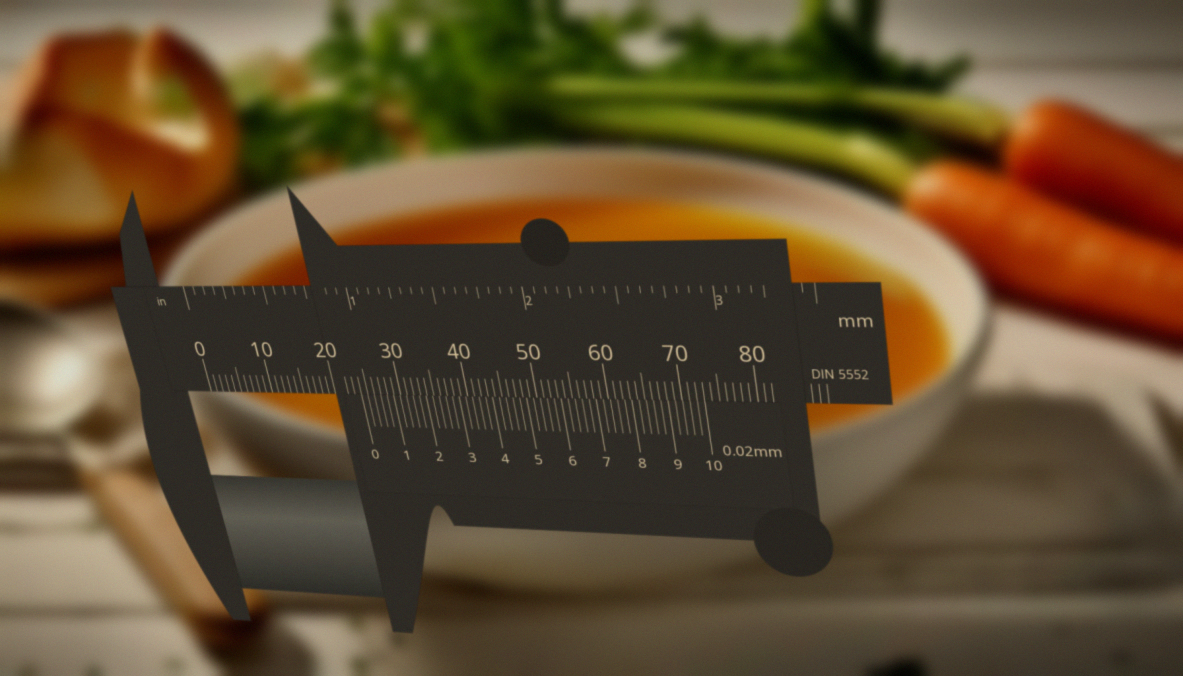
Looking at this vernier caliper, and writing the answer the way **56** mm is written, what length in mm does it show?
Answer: **24.0** mm
